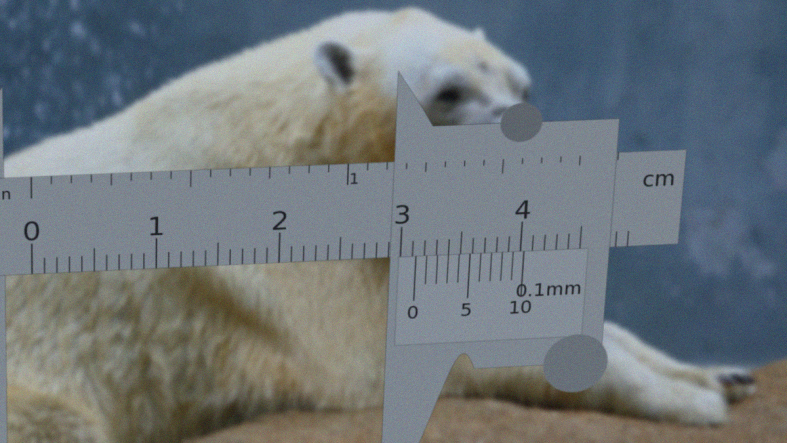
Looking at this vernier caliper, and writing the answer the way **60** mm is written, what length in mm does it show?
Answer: **31.3** mm
